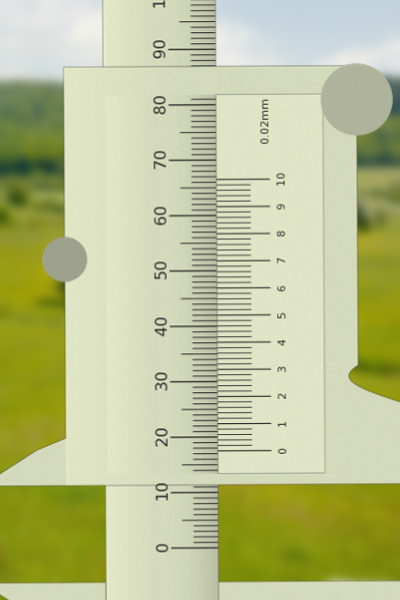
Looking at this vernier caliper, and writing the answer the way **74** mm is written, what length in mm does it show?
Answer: **17.5** mm
